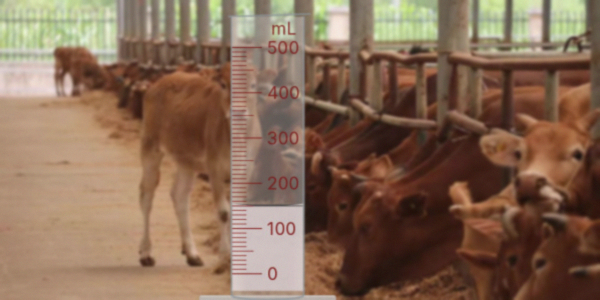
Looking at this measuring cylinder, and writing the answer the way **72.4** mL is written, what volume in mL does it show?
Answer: **150** mL
